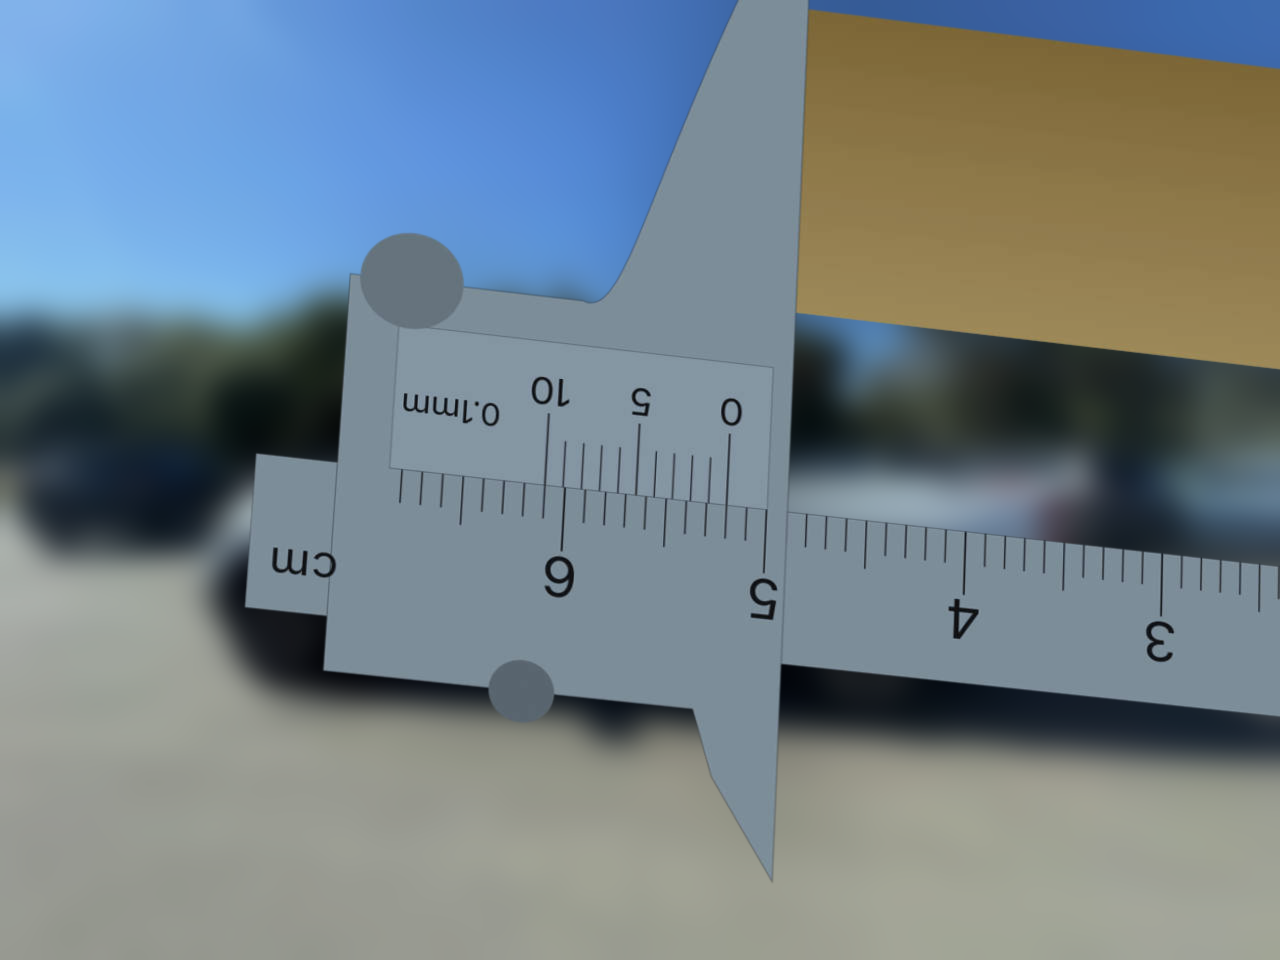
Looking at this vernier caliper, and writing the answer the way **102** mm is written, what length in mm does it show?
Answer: **52.0** mm
